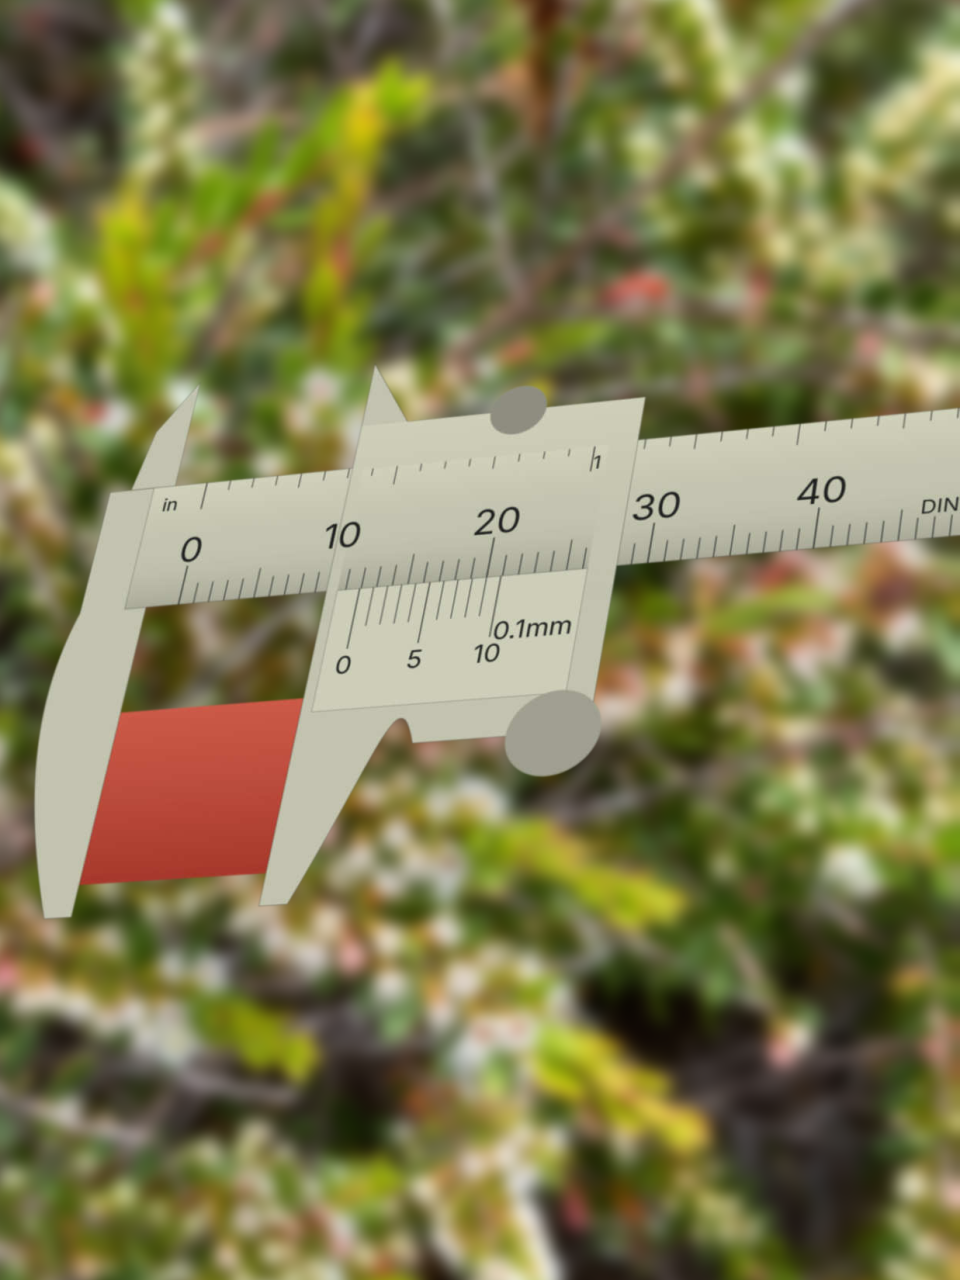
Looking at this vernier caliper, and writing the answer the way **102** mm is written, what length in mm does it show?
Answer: **11.9** mm
